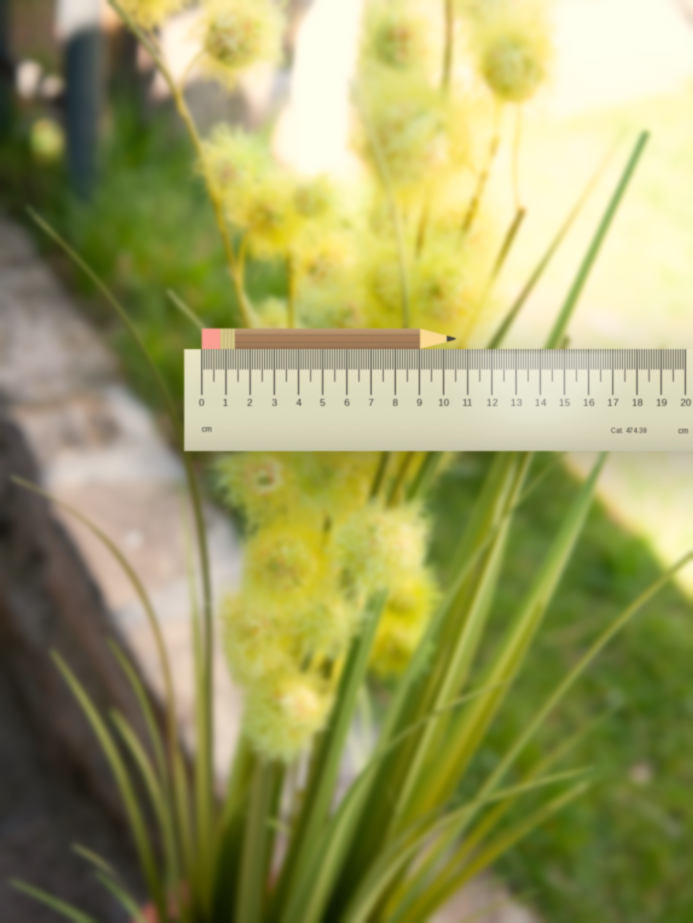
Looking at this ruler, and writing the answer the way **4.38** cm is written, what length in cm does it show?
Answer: **10.5** cm
